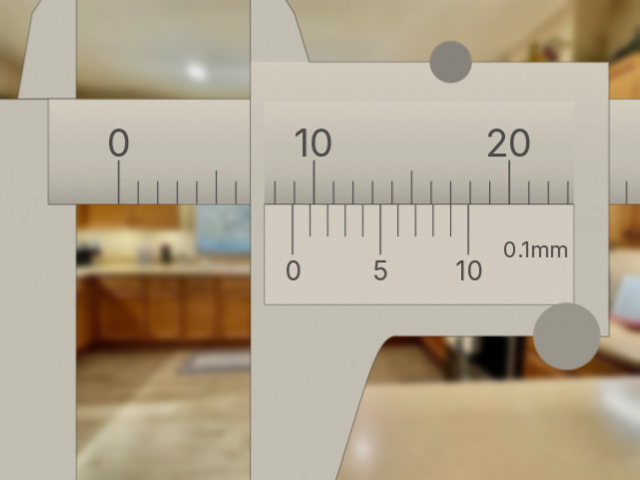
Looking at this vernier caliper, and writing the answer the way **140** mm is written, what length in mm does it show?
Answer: **8.9** mm
